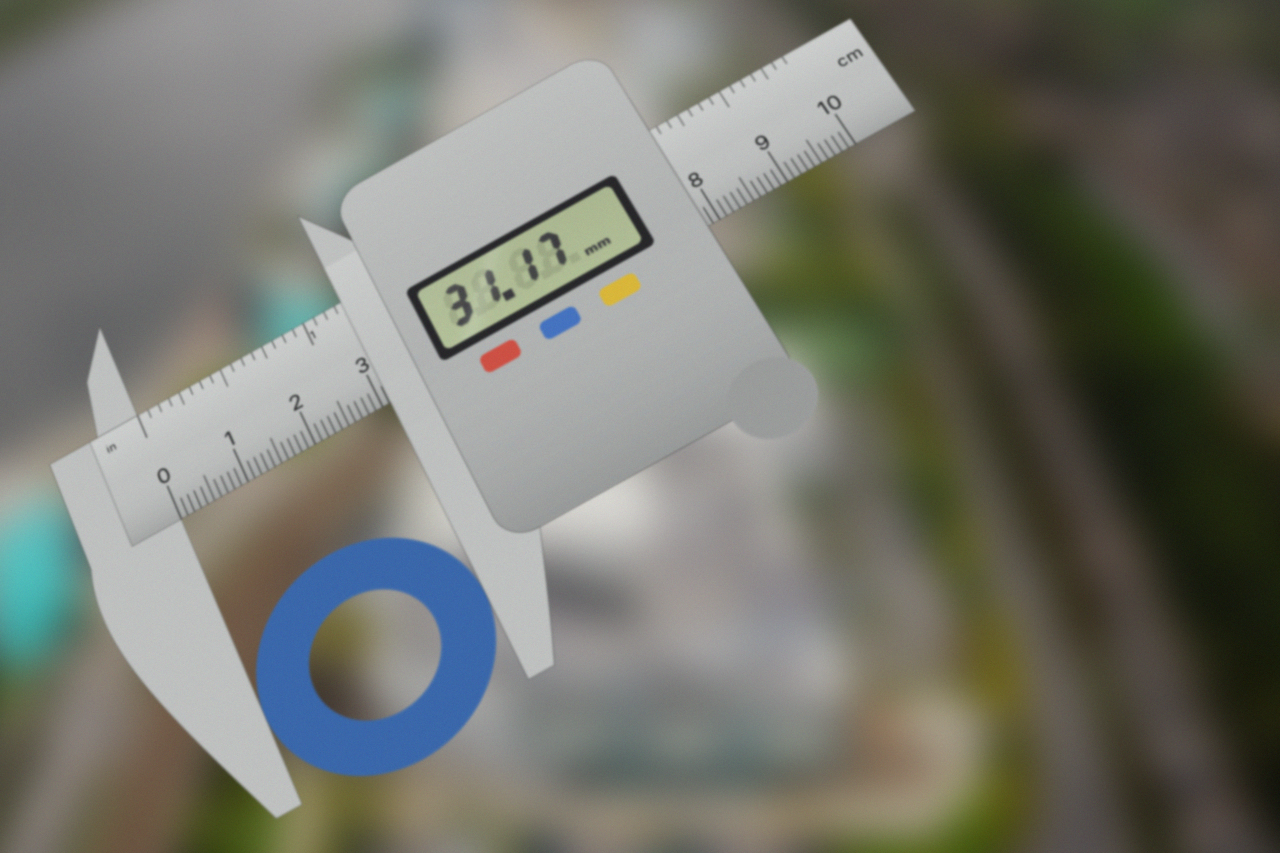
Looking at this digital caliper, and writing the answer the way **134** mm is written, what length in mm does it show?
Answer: **31.17** mm
